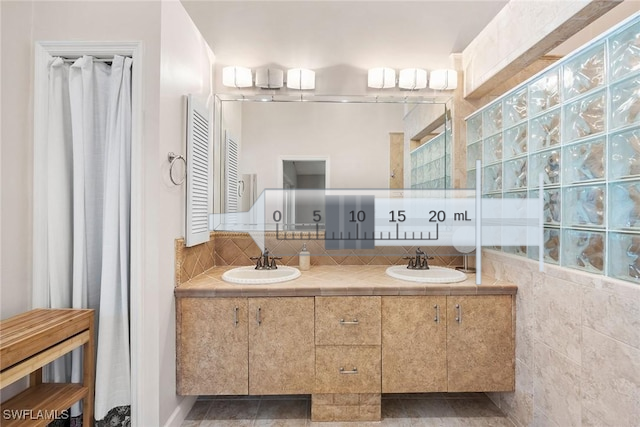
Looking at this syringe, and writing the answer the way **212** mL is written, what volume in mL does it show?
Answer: **6** mL
